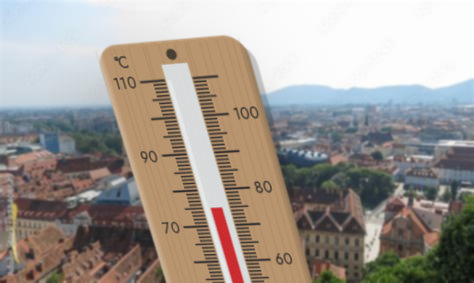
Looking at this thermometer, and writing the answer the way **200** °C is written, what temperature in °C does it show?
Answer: **75** °C
